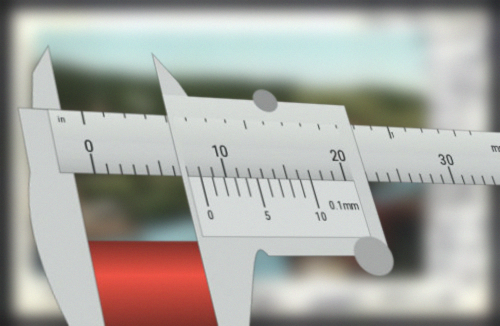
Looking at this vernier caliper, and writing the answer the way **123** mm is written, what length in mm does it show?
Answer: **8.0** mm
